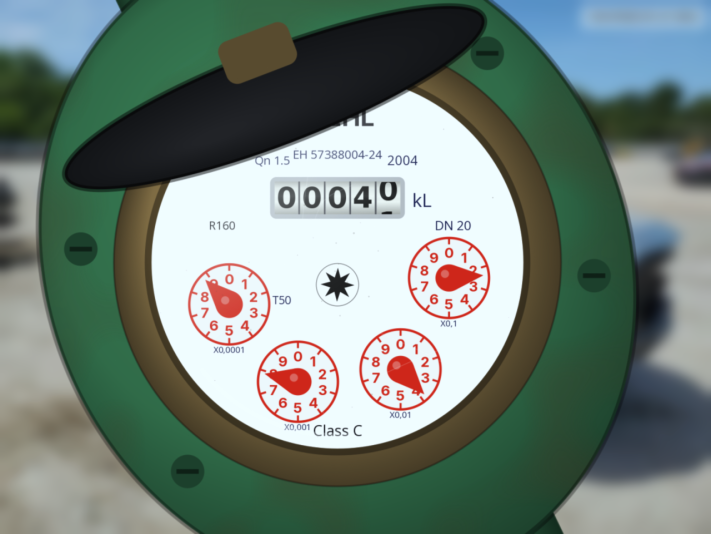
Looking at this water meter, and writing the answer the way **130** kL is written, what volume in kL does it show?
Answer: **40.2378** kL
